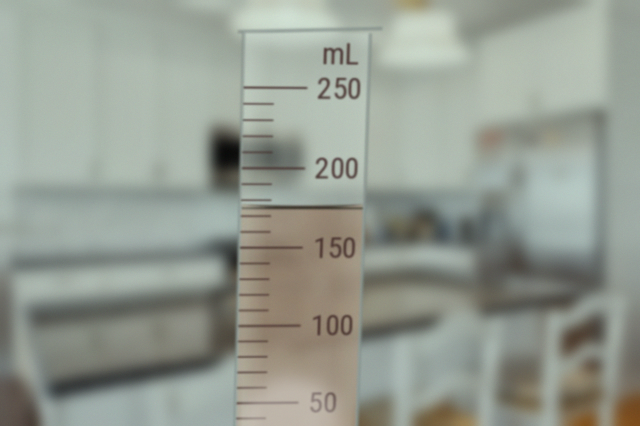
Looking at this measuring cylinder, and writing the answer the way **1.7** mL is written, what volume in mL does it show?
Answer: **175** mL
